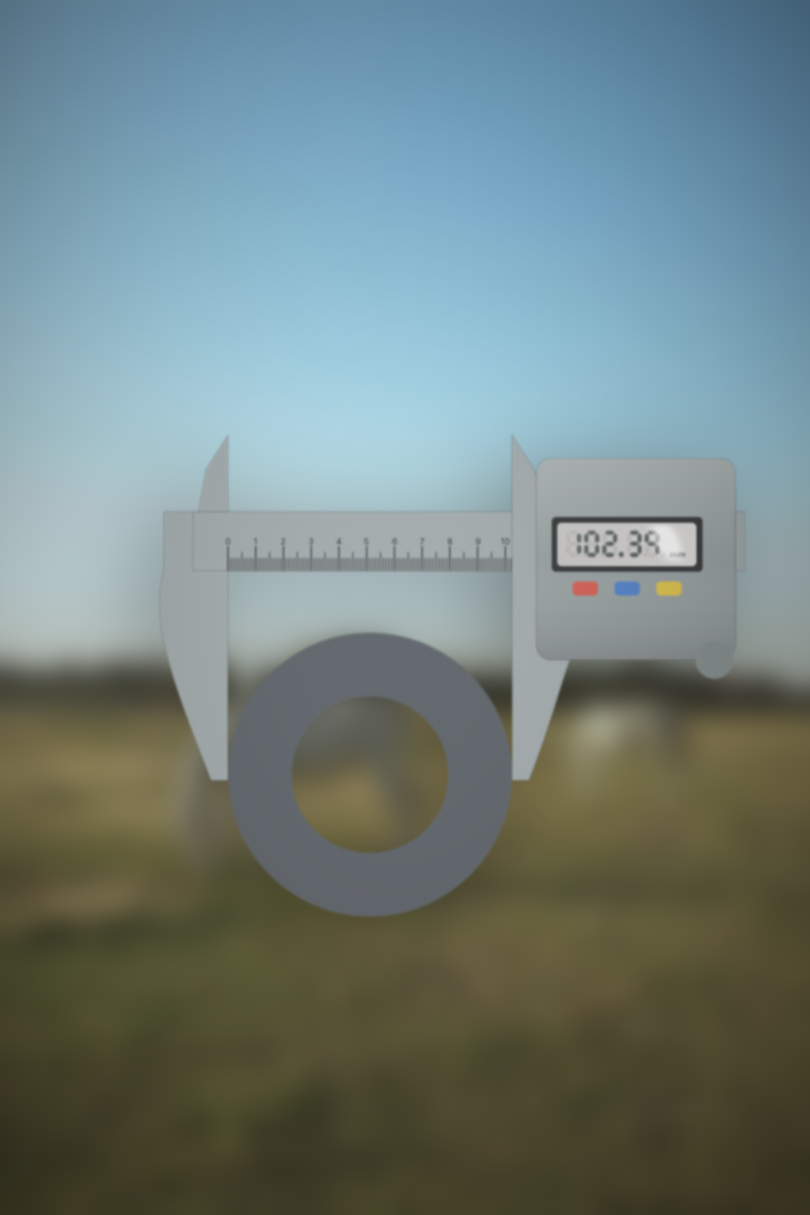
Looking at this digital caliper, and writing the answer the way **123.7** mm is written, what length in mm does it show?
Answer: **102.39** mm
